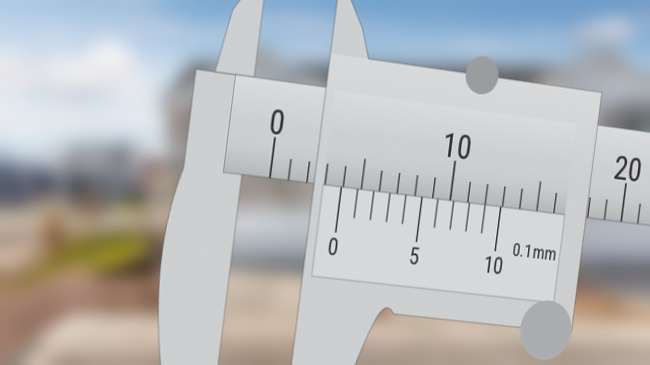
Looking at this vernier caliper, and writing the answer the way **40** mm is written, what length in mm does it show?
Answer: **3.9** mm
